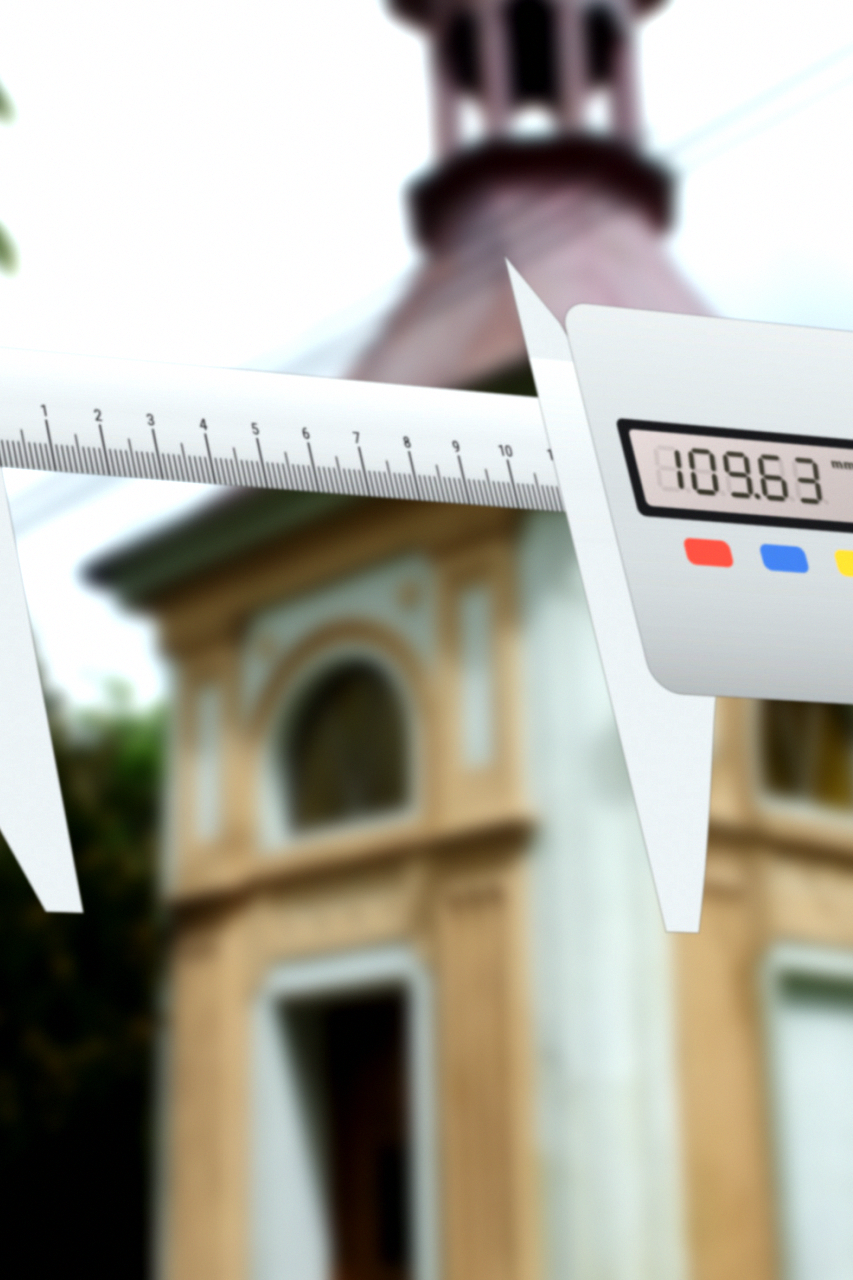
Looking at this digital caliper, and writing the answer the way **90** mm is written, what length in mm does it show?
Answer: **109.63** mm
